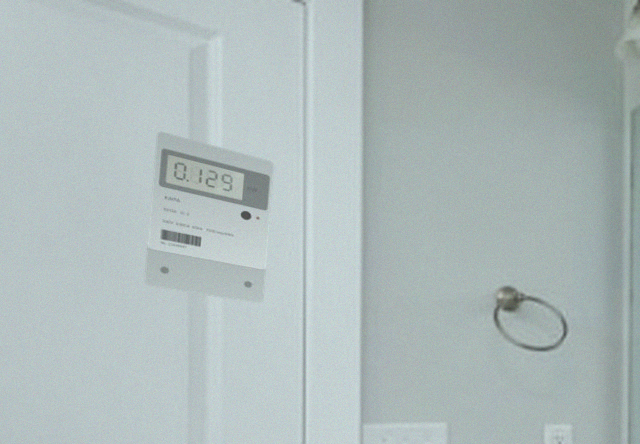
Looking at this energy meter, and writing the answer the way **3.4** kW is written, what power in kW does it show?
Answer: **0.129** kW
